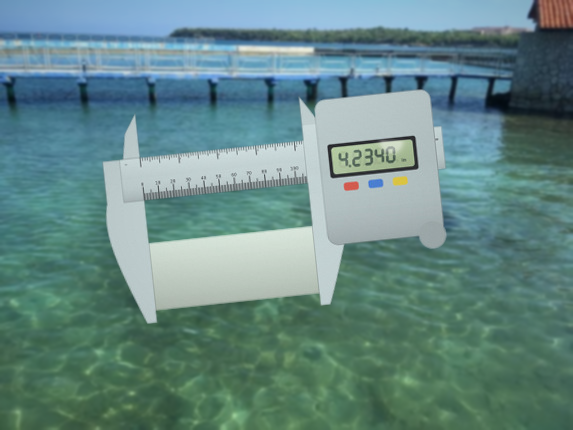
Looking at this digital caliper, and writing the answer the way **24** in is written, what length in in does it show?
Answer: **4.2340** in
